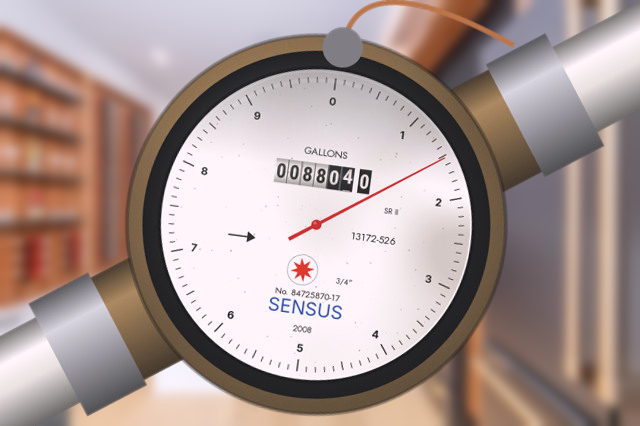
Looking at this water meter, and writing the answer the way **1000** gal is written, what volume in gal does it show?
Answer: **88041.5** gal
